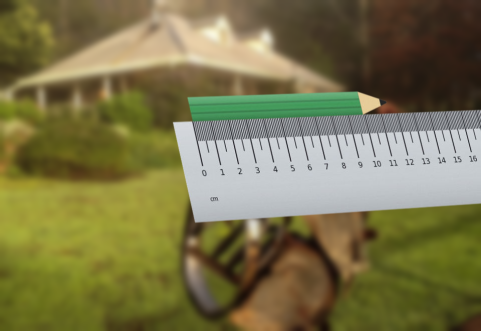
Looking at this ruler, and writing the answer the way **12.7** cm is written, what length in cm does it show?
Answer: **11.5** cm
